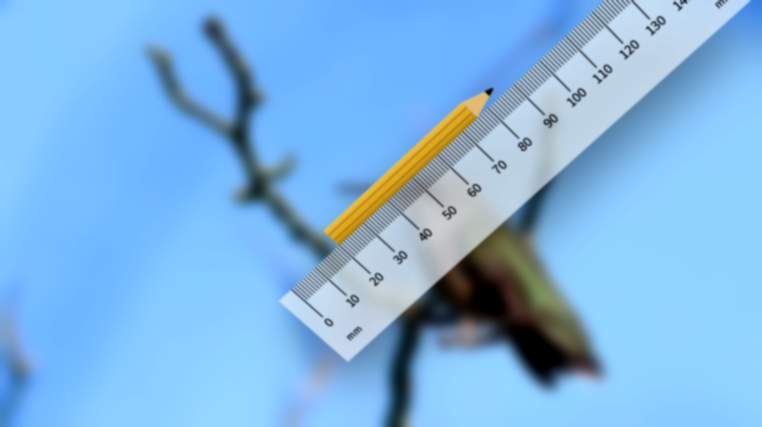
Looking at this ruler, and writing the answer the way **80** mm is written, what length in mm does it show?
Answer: **65** mm
